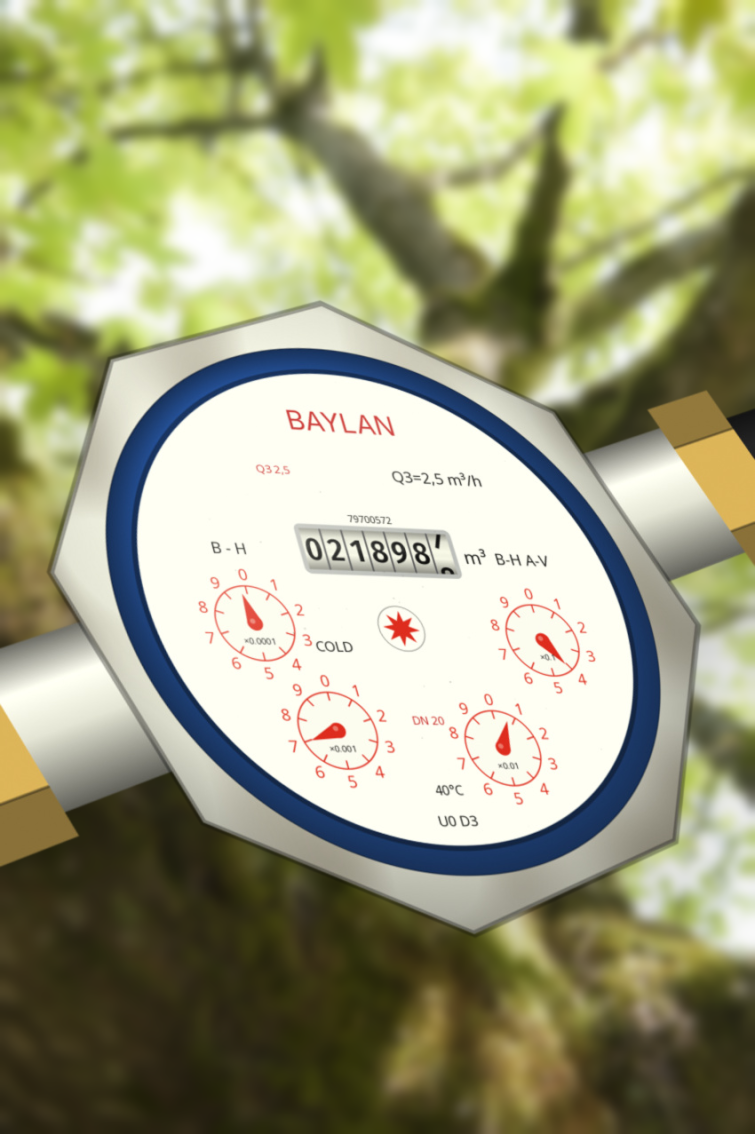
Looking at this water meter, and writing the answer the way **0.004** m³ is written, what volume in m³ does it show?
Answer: **218987.4069** m³
